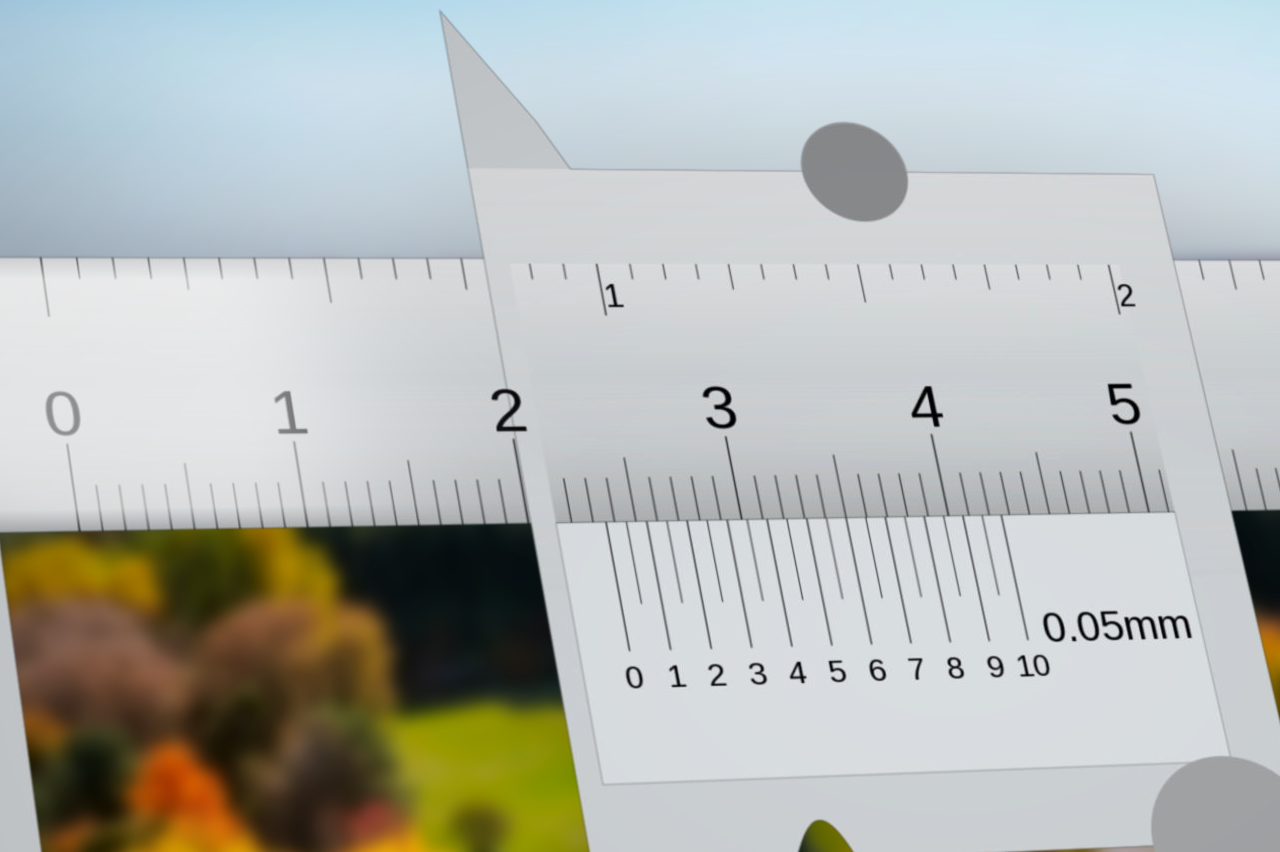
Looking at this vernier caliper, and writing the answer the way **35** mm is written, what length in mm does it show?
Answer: **23.6** mm
